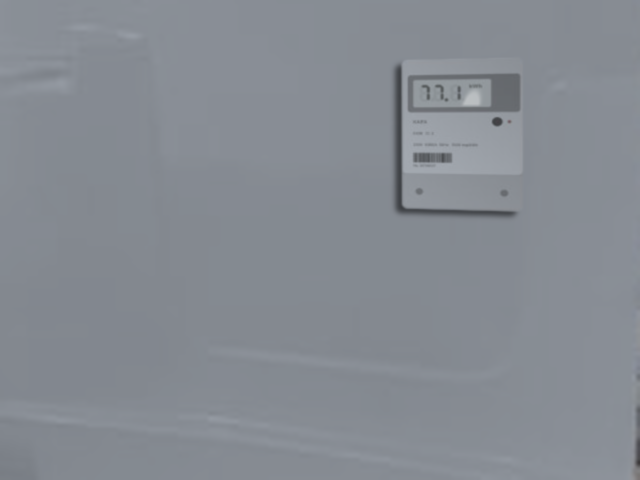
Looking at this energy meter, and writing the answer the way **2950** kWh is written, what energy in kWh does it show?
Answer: **77.1** kWh
